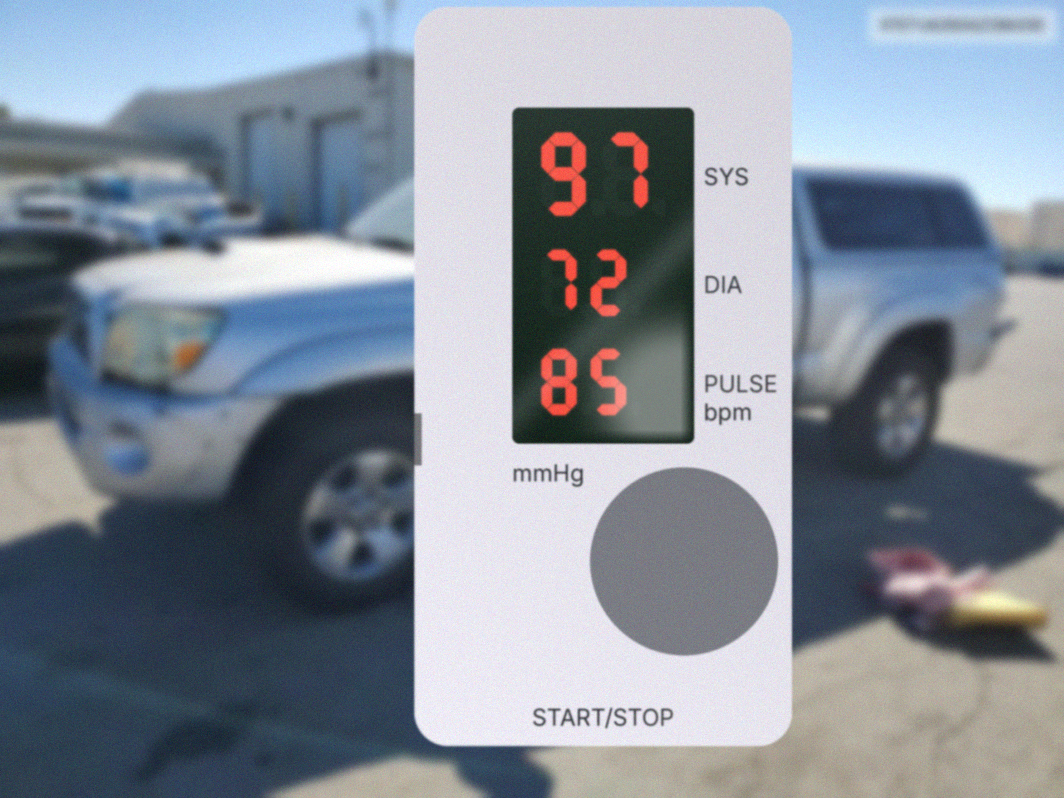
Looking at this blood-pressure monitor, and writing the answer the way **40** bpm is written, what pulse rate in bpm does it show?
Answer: **85** bpm
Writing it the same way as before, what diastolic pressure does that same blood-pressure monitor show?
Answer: **72** mmHg
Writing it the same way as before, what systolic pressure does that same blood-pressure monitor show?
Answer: **97** mmHg
